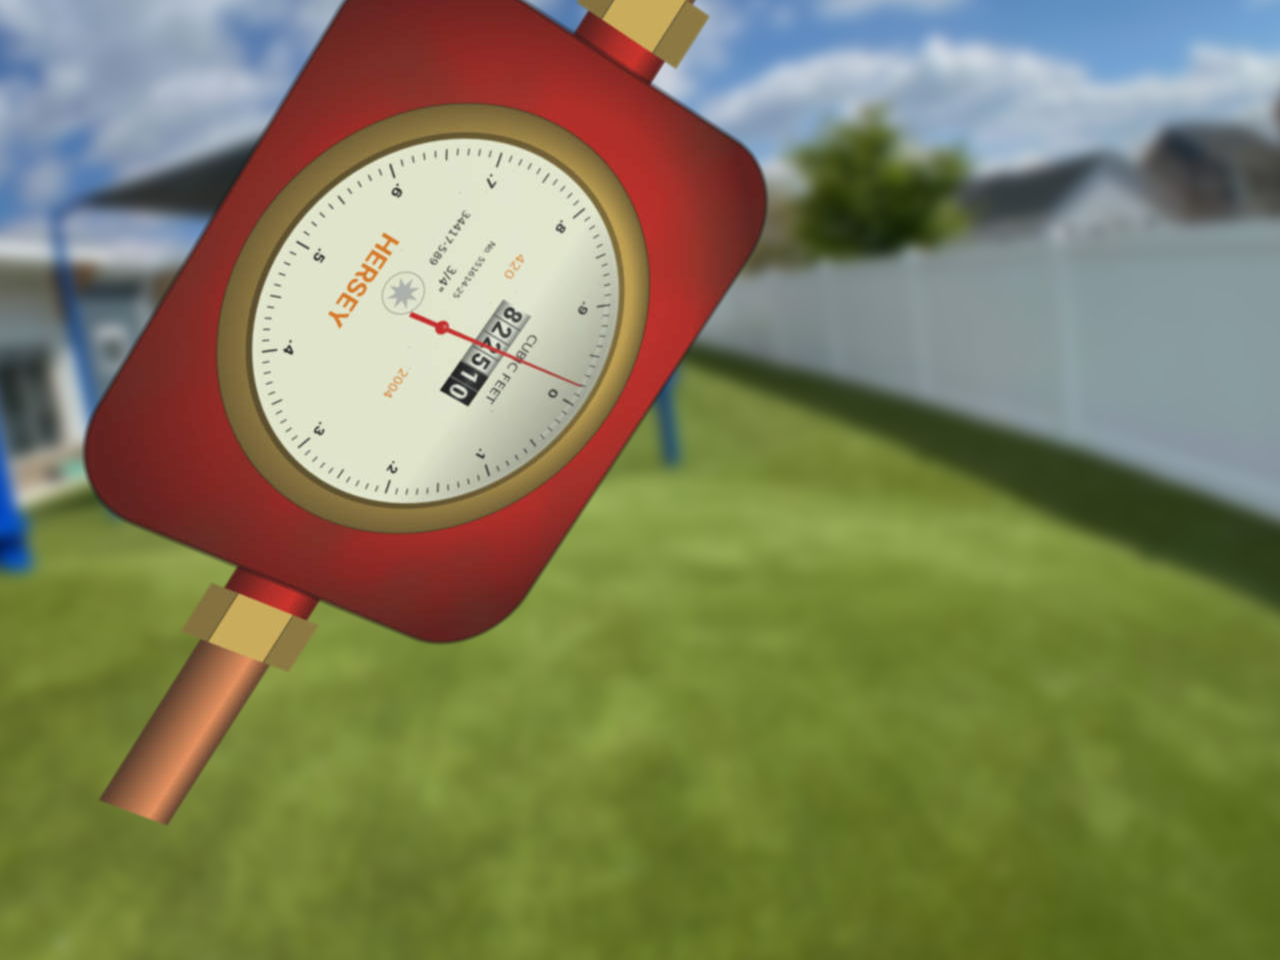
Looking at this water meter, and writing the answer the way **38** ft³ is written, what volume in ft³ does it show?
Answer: **822509.98** ft³
